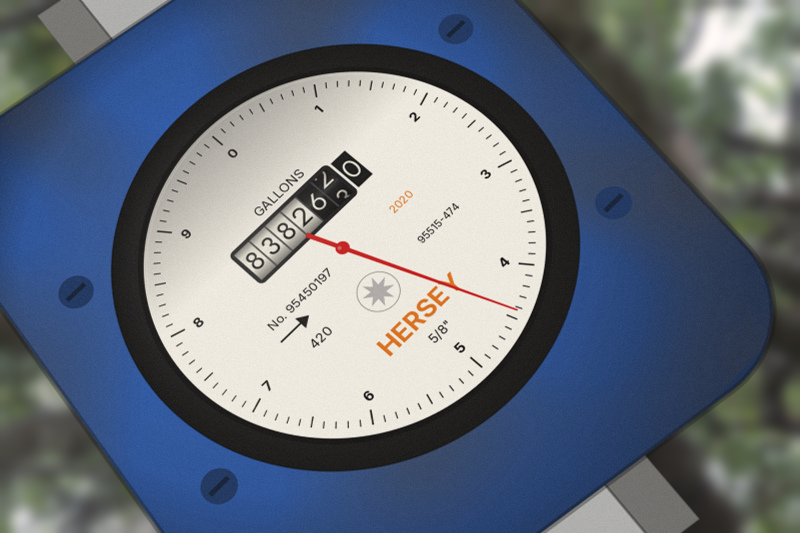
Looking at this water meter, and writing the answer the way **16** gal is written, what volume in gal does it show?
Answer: **8382624.4** gal
